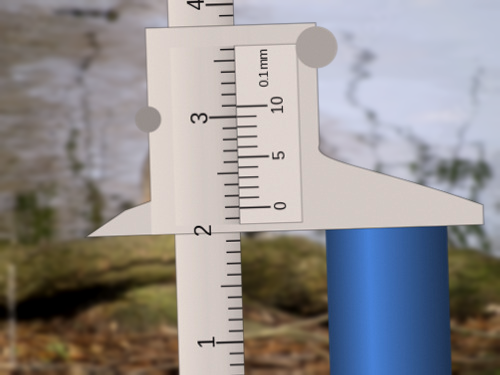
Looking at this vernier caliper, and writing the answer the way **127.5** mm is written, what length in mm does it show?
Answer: **21.9** mm
